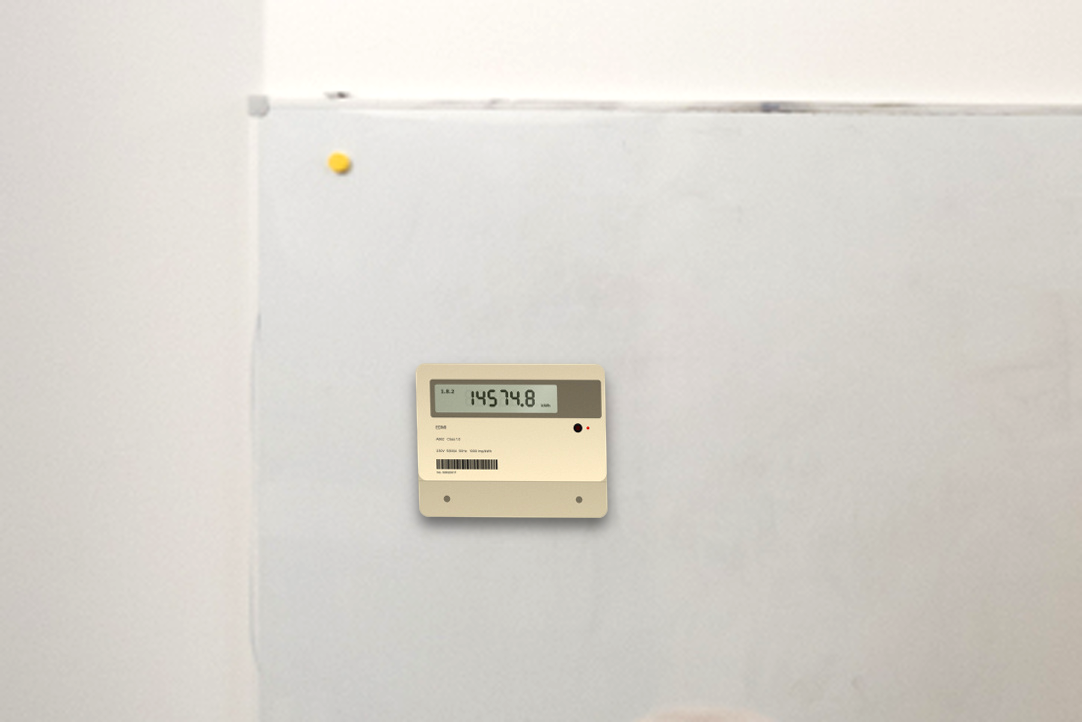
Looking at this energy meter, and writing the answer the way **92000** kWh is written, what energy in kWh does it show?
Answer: **14574.8** kWh
